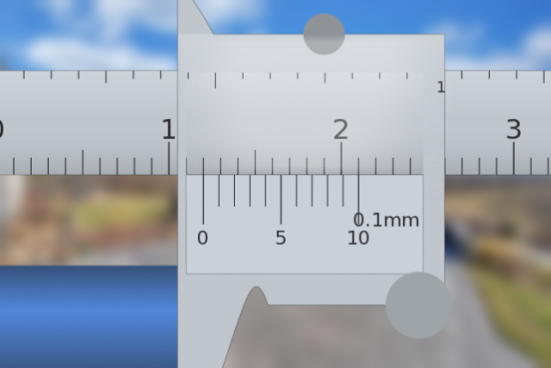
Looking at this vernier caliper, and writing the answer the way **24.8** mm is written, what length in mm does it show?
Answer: **12.0** mm
